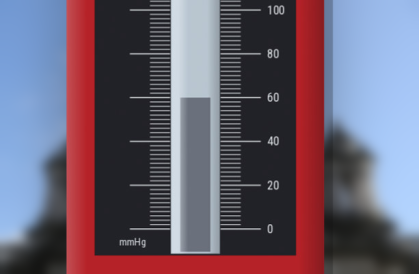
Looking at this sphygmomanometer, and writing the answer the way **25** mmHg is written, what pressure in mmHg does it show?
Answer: **60** mmHg
